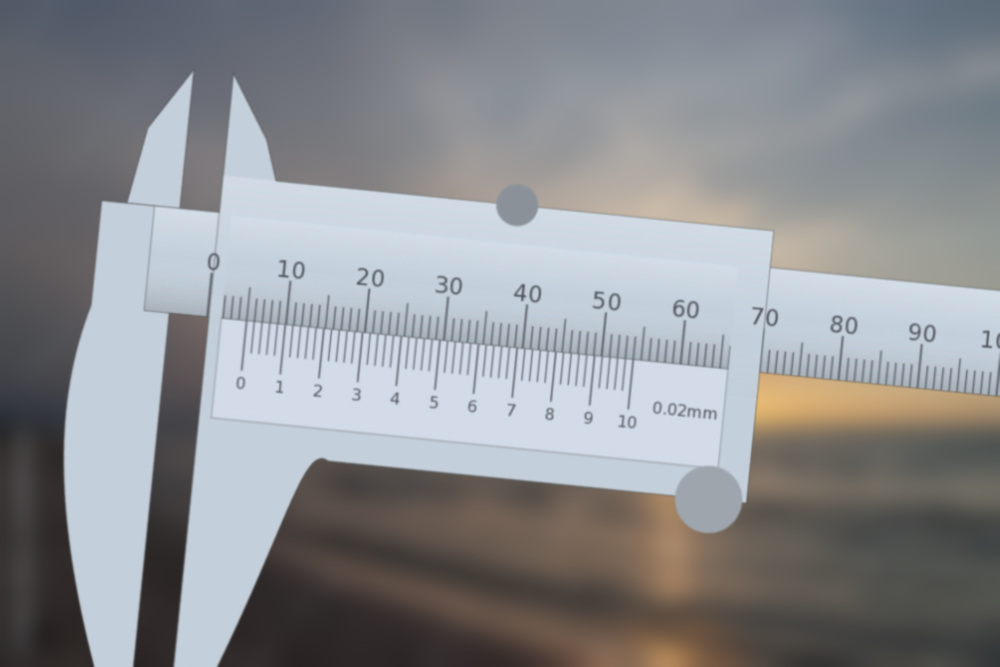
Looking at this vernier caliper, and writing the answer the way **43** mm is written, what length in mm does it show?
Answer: **5.0** mm
